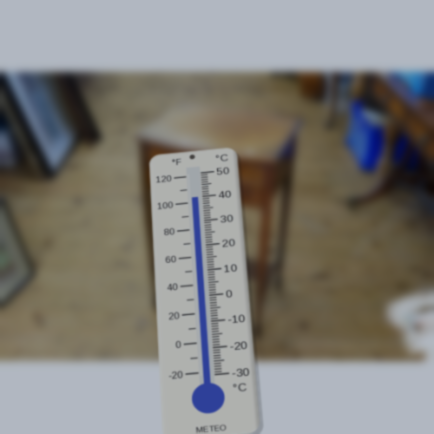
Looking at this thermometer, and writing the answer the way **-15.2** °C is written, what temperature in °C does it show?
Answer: **40** °C
